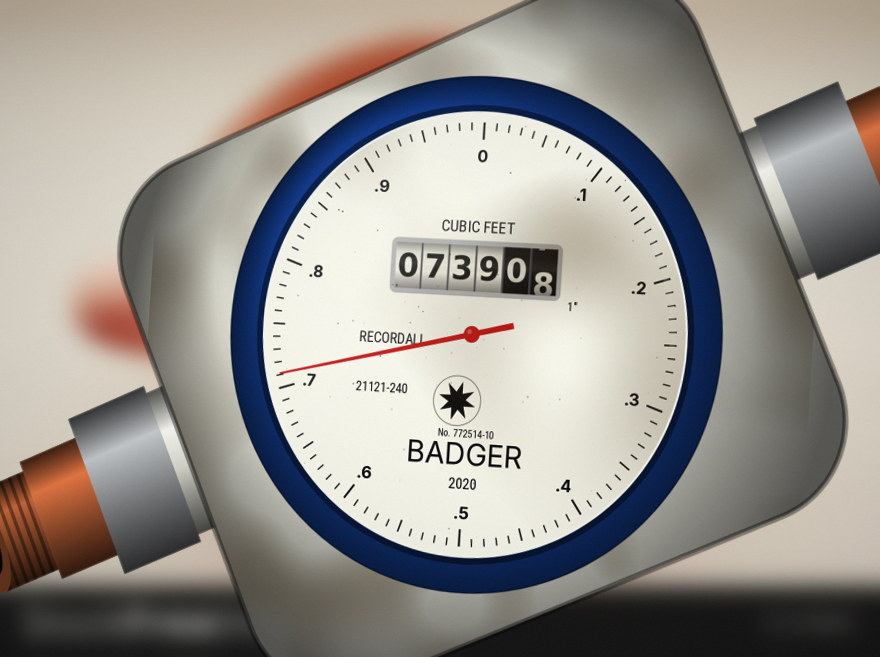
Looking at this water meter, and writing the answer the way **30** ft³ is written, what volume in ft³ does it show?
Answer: **73907.71** ft³
